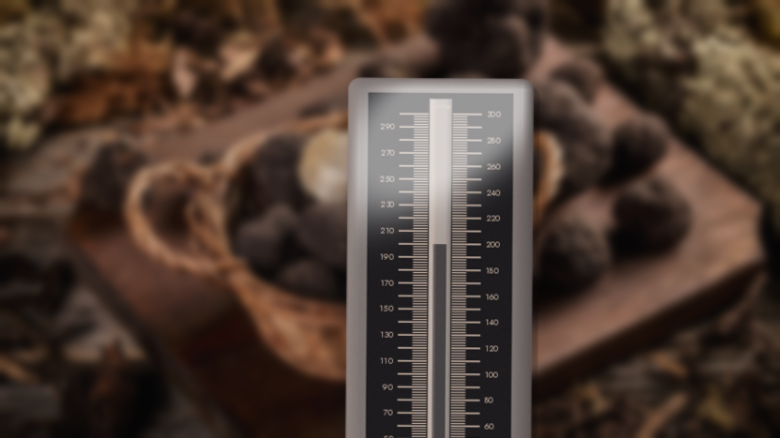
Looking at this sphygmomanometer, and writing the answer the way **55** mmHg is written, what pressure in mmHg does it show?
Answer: **200** mmHg
